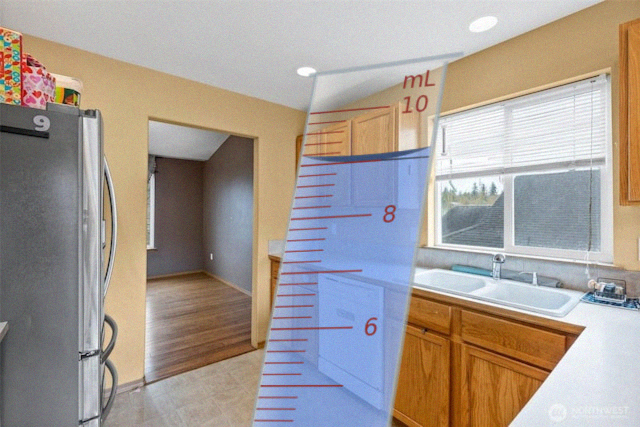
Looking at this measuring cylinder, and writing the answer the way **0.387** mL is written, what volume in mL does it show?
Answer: **9** mL
